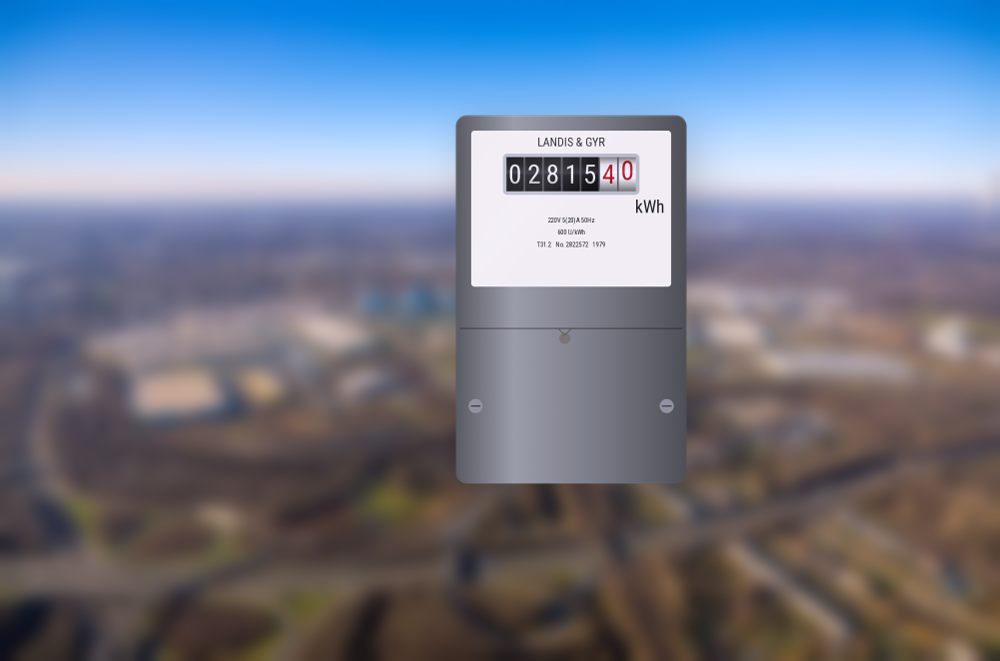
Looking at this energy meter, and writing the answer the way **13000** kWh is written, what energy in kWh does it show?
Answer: **2815.40** kWh
